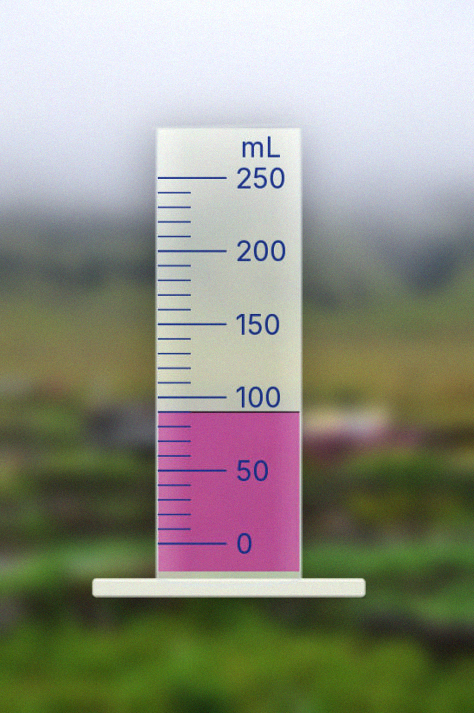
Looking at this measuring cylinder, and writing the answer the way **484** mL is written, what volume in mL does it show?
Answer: **90** mL
